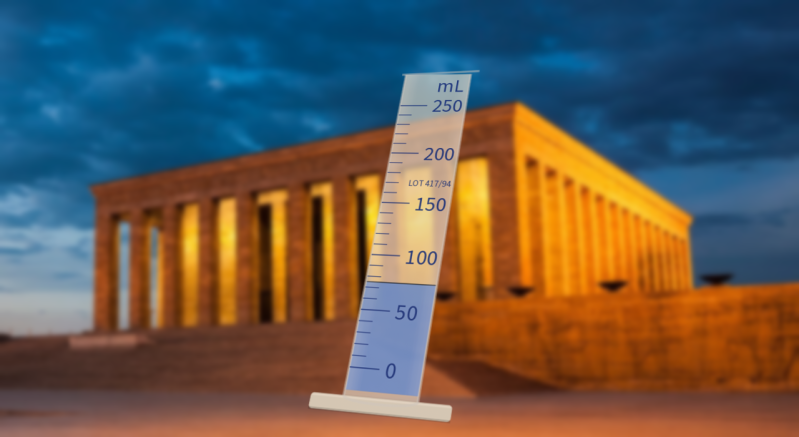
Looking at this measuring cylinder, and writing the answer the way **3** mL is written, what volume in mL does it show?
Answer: **75** mL
